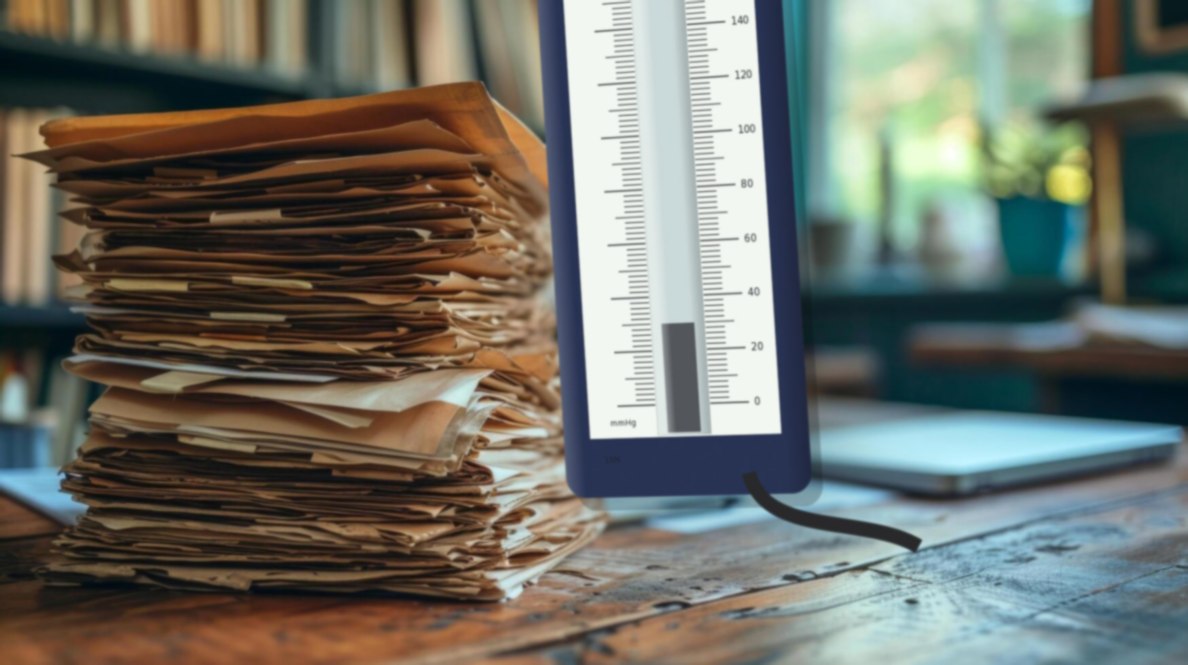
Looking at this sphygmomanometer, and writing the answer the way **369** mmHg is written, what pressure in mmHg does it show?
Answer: **30** mmHg
